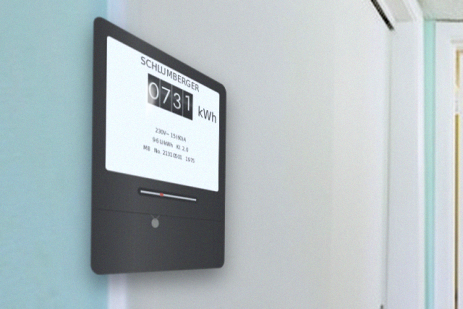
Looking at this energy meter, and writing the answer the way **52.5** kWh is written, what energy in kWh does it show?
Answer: **731** kWh
